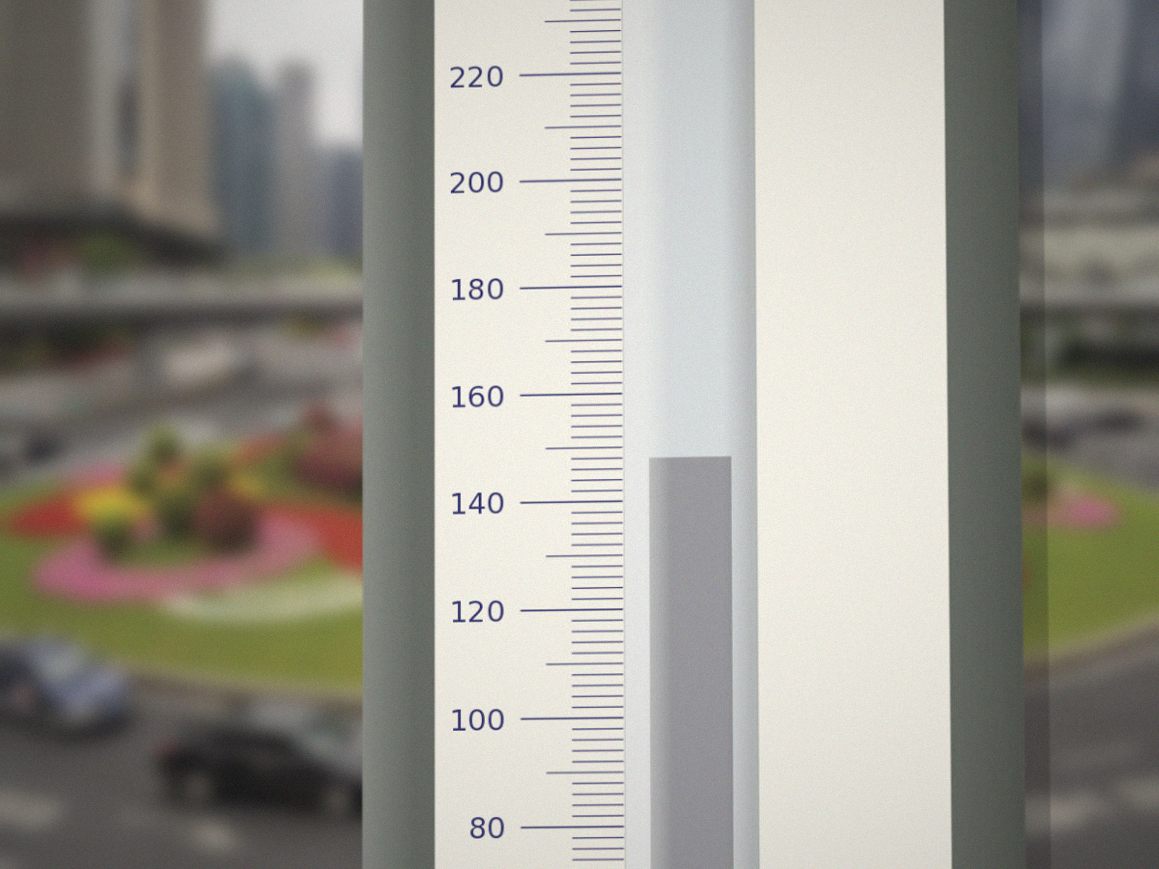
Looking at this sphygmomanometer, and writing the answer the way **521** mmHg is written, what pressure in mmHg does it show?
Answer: **148** mmHg
